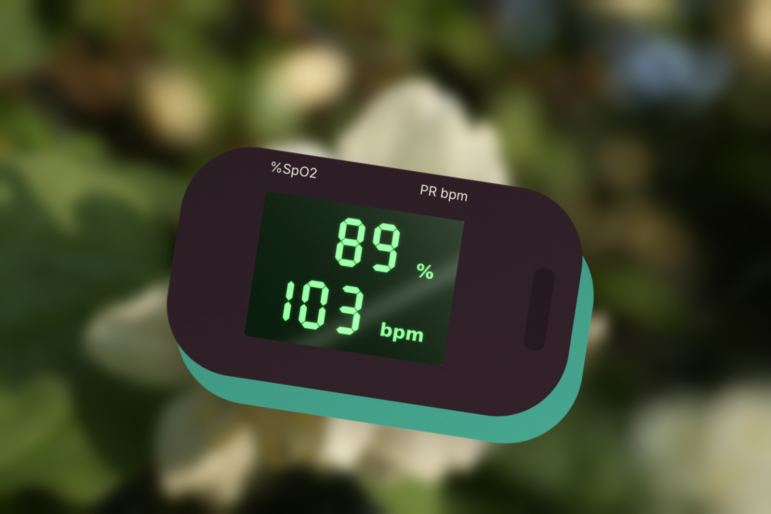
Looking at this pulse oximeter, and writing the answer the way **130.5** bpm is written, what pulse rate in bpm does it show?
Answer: **103** bpm
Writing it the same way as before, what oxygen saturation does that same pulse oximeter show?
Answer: **89** %
